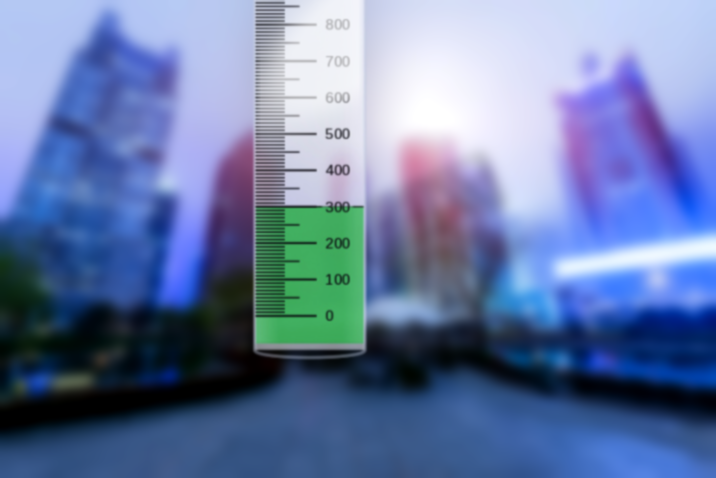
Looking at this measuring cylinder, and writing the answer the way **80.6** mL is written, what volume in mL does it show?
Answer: **300** mL
